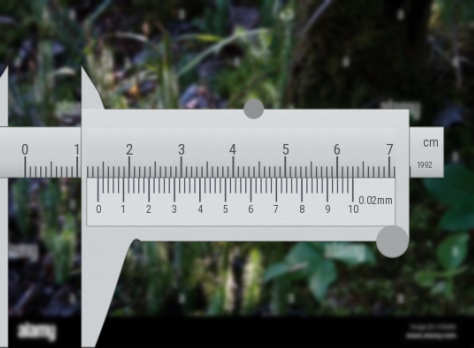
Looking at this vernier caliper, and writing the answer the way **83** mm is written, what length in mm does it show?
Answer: **14.0** mm
